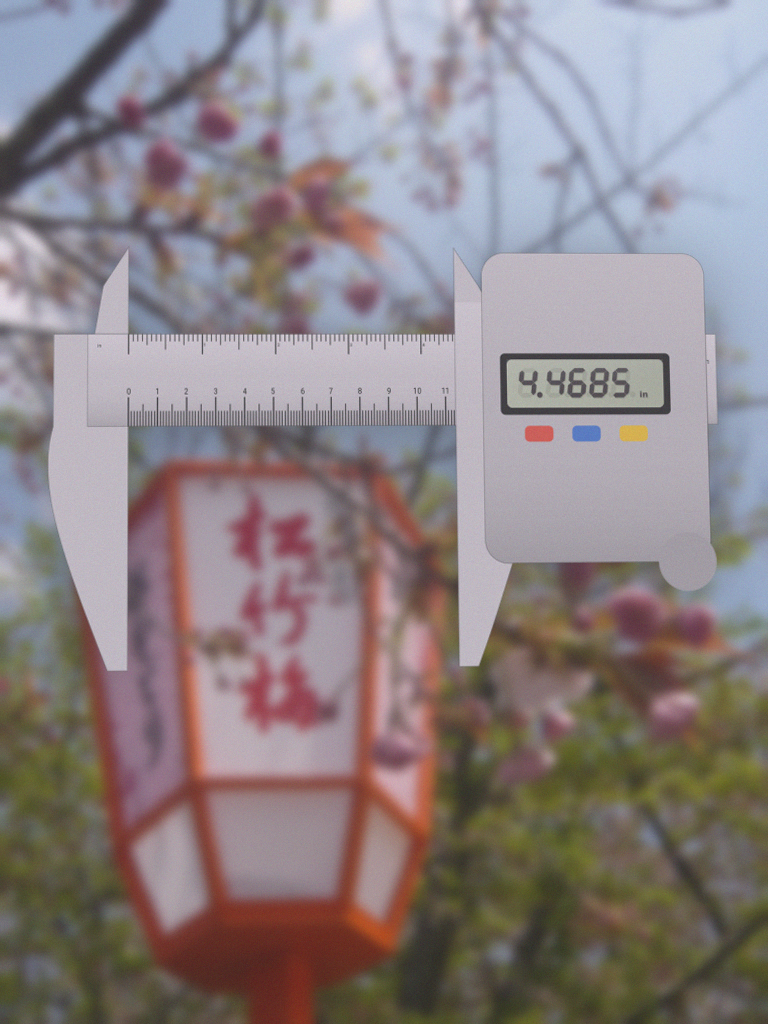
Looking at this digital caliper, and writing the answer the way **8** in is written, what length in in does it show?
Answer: **4.4685** in
